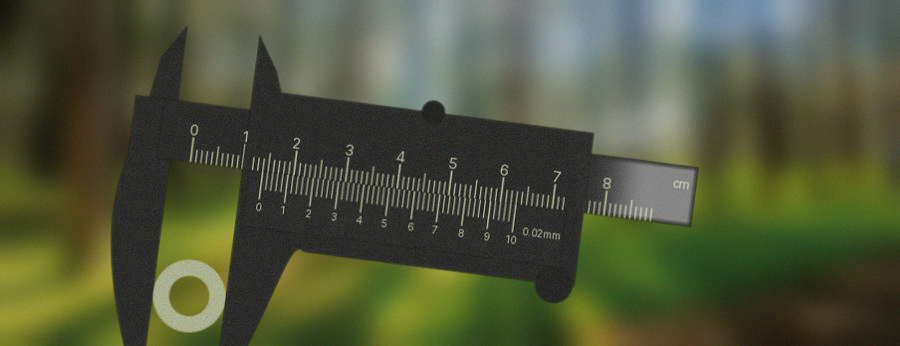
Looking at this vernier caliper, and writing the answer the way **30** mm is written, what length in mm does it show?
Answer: **14.0** mm
